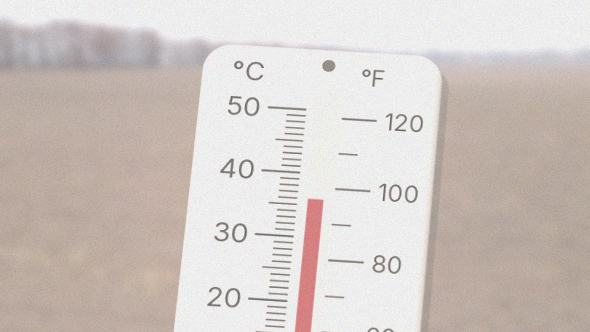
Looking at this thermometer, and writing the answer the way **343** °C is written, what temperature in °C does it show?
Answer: **36** °C
